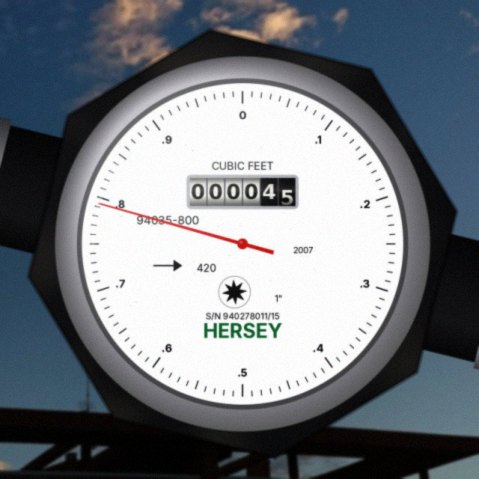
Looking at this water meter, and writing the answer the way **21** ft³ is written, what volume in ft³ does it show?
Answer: **44.79** ft³
